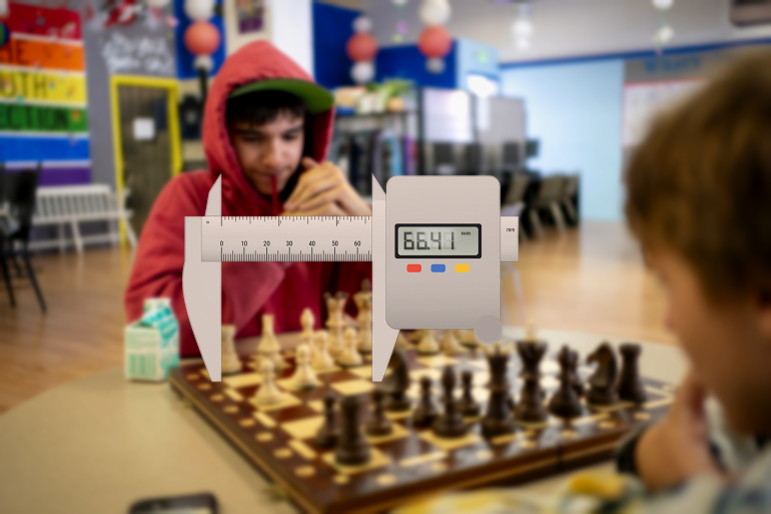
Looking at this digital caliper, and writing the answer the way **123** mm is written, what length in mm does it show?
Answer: **66.41** mm
